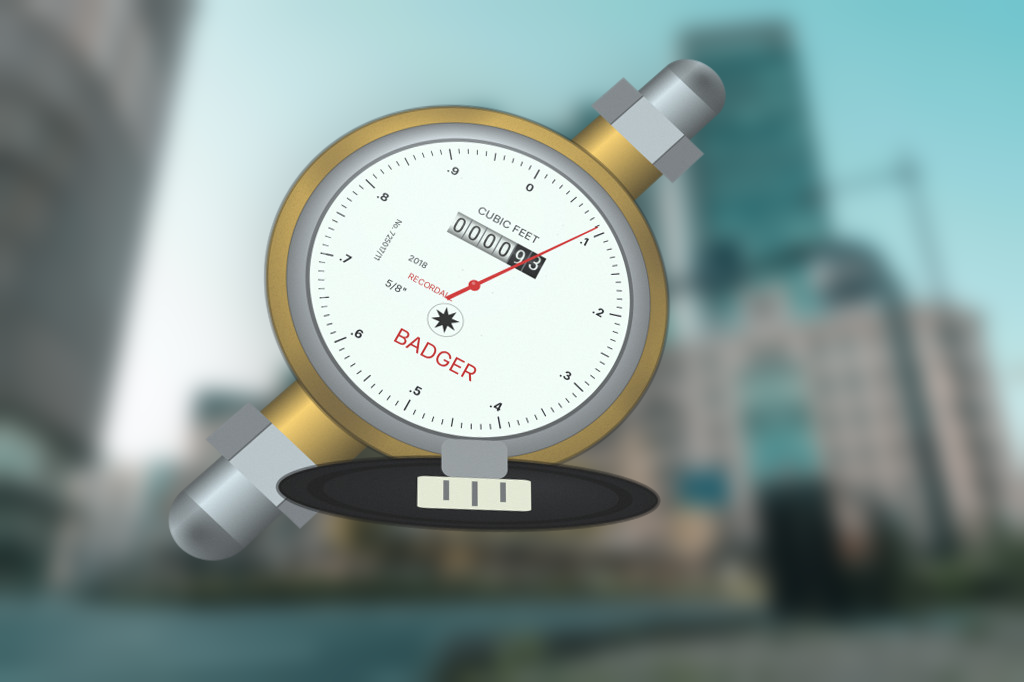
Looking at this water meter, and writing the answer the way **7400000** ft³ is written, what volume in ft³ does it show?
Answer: **93.09** ft³
